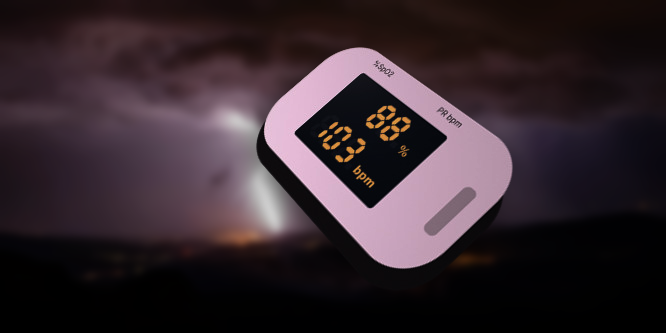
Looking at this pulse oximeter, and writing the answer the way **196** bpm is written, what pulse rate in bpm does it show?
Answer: **103** bpm
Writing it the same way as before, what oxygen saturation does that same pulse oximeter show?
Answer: **88** %
